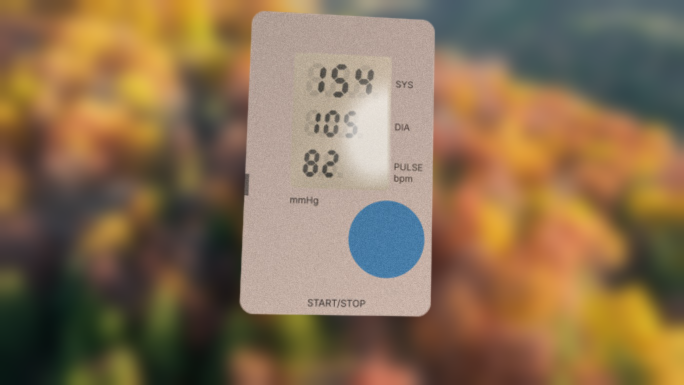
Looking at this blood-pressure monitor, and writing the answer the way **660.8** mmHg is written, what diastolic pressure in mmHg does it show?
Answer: **105** mmHg
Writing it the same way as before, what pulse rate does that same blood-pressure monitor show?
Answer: **82** bpm
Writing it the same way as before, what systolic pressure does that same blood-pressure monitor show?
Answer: **154** mmHg
